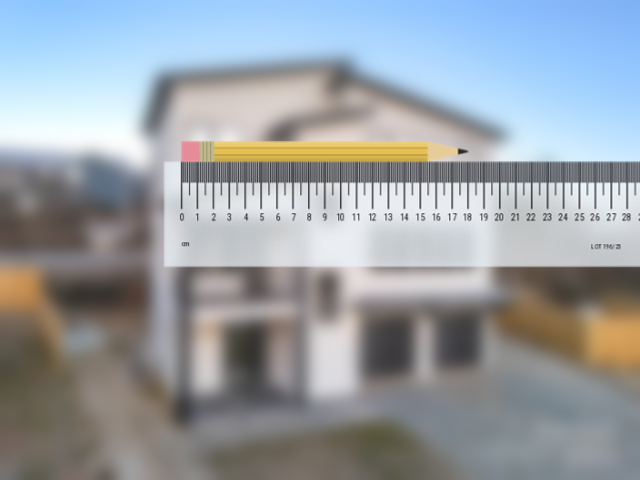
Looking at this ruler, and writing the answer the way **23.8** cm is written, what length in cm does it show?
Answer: **18** cm
